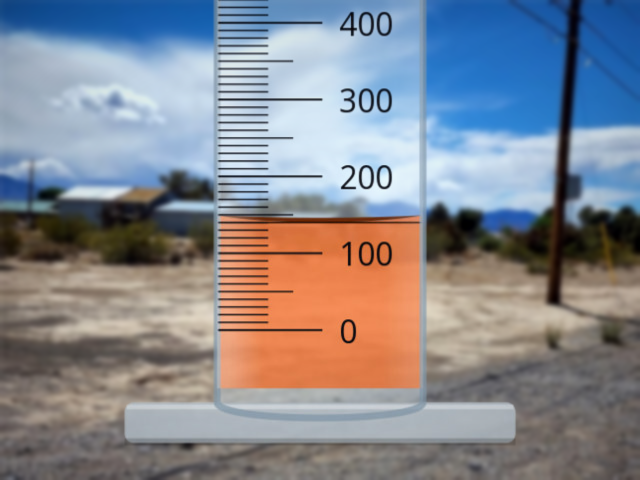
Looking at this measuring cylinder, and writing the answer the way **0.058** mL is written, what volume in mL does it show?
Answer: **140** mL
